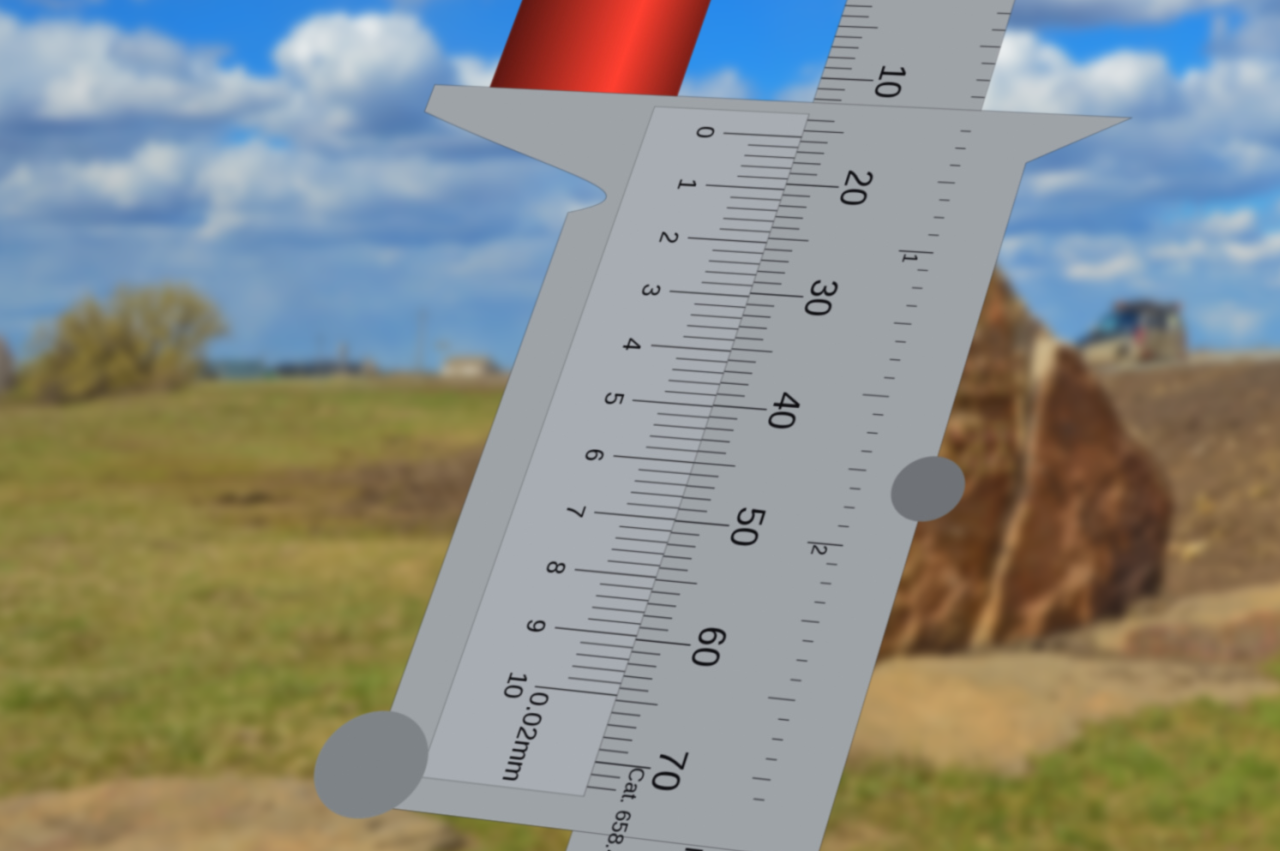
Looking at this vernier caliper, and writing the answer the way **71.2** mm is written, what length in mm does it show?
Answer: **15.6** mm
